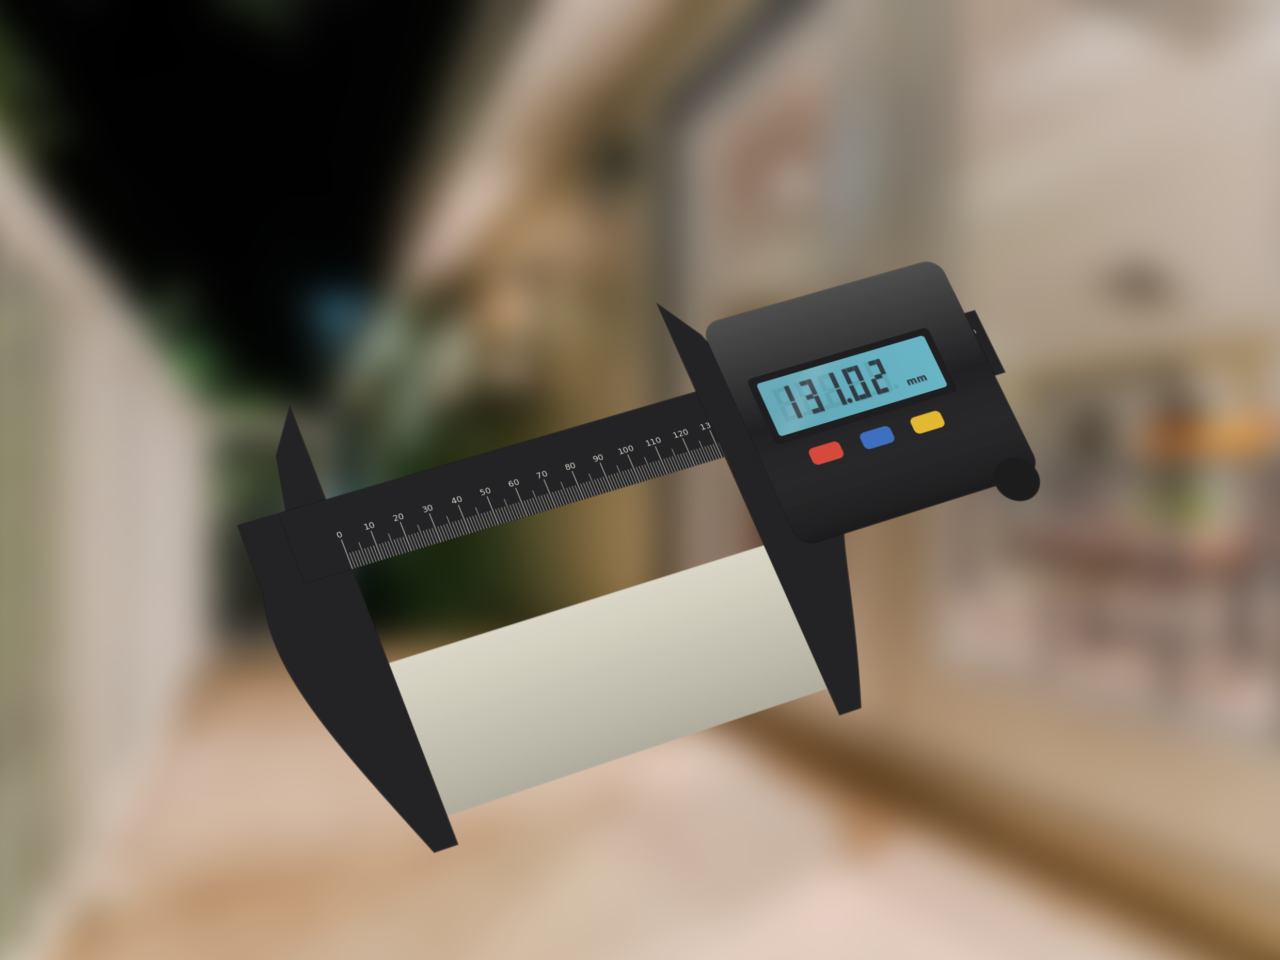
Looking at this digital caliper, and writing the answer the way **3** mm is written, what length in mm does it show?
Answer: **131.02** mm
